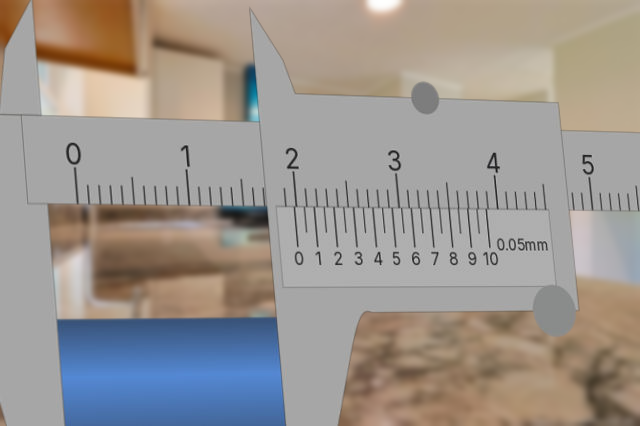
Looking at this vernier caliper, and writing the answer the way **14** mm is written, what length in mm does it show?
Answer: **19.8** mm
